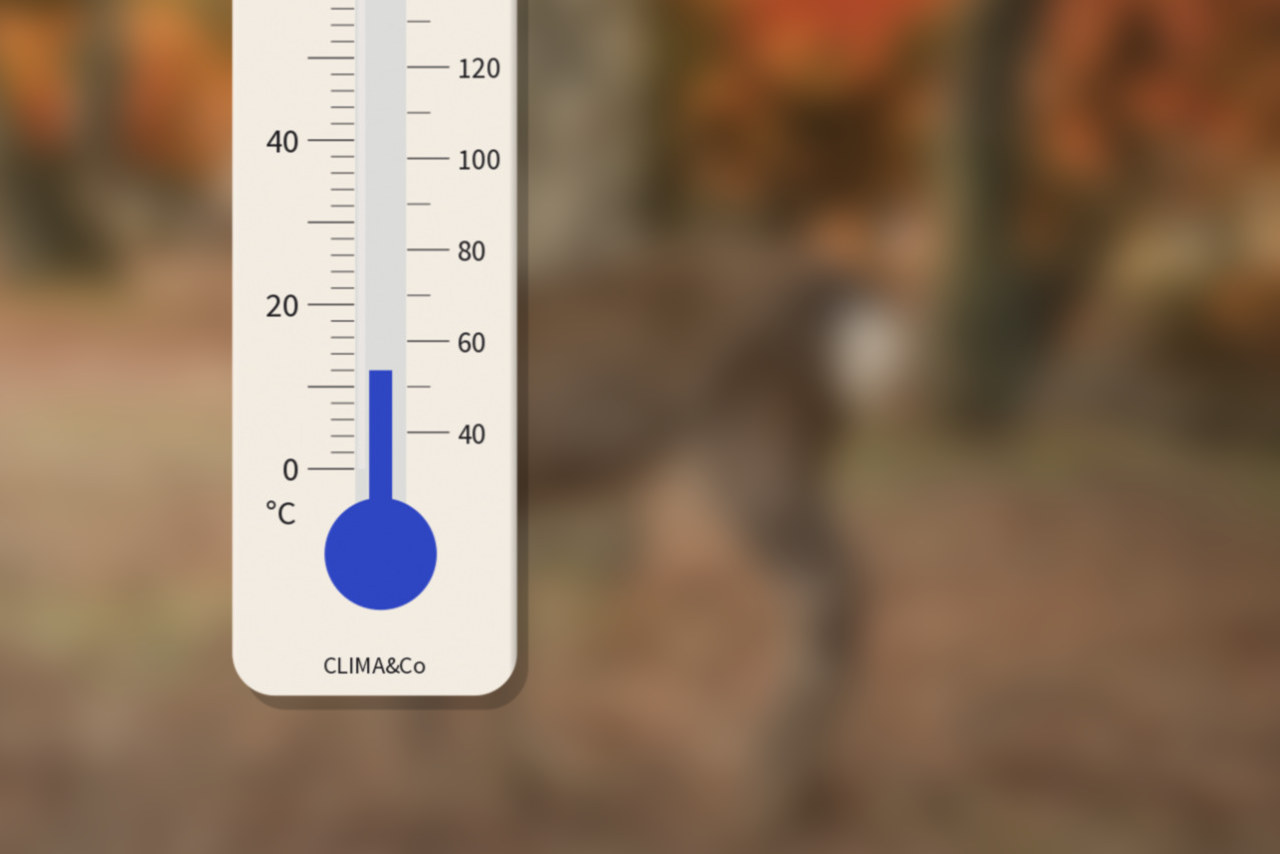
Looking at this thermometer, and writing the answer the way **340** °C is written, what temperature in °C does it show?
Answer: **12** °C
